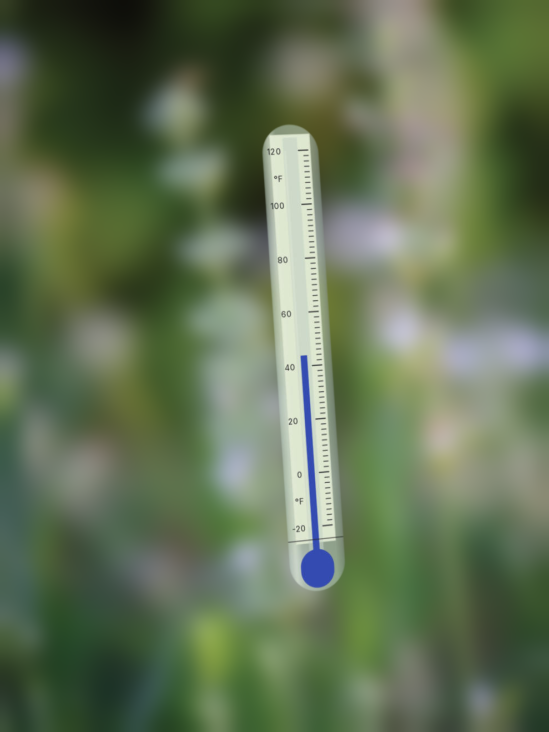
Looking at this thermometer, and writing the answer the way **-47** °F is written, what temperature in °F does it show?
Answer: **44** °F
